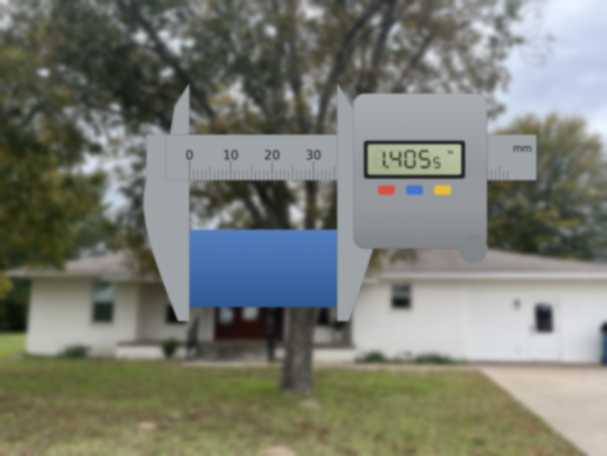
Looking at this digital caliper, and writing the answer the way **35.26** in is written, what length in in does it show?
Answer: **1.4055** in
